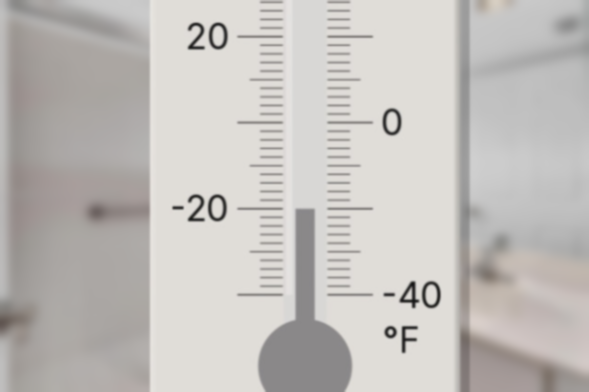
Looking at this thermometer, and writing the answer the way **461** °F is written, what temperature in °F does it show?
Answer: **-20** °F
